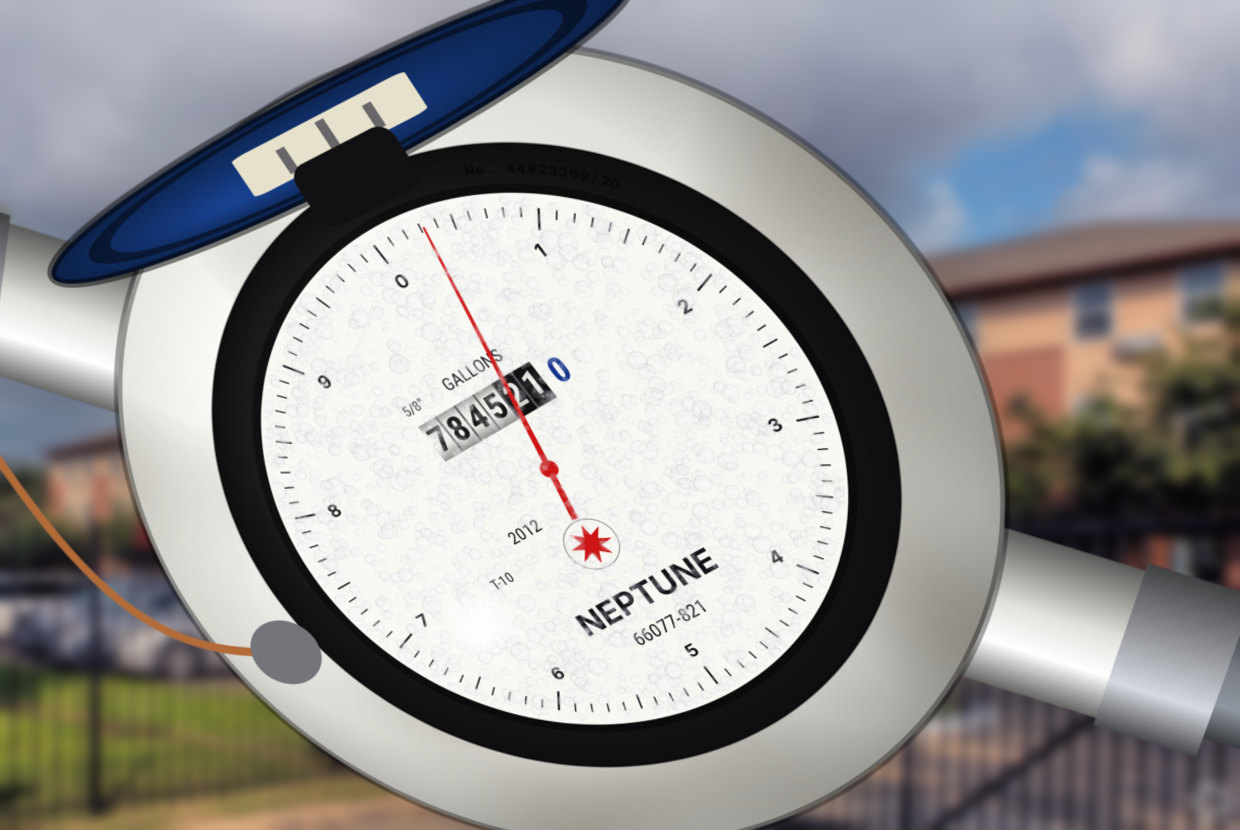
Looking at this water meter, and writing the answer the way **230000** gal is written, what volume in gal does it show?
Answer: **7845210.3** gal
